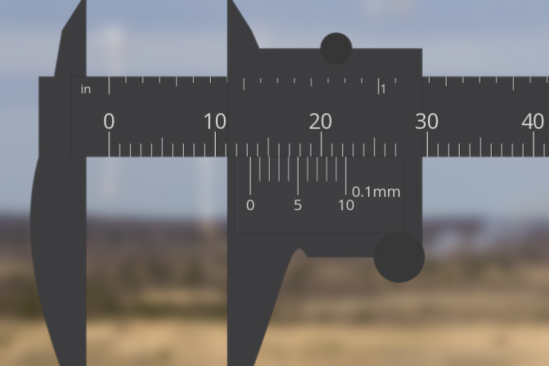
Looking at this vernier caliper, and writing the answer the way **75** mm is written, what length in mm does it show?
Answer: **13.3** mm
